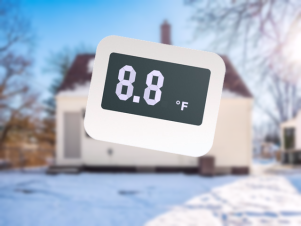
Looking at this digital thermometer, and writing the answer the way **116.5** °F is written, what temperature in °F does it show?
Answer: **8.8** °F
